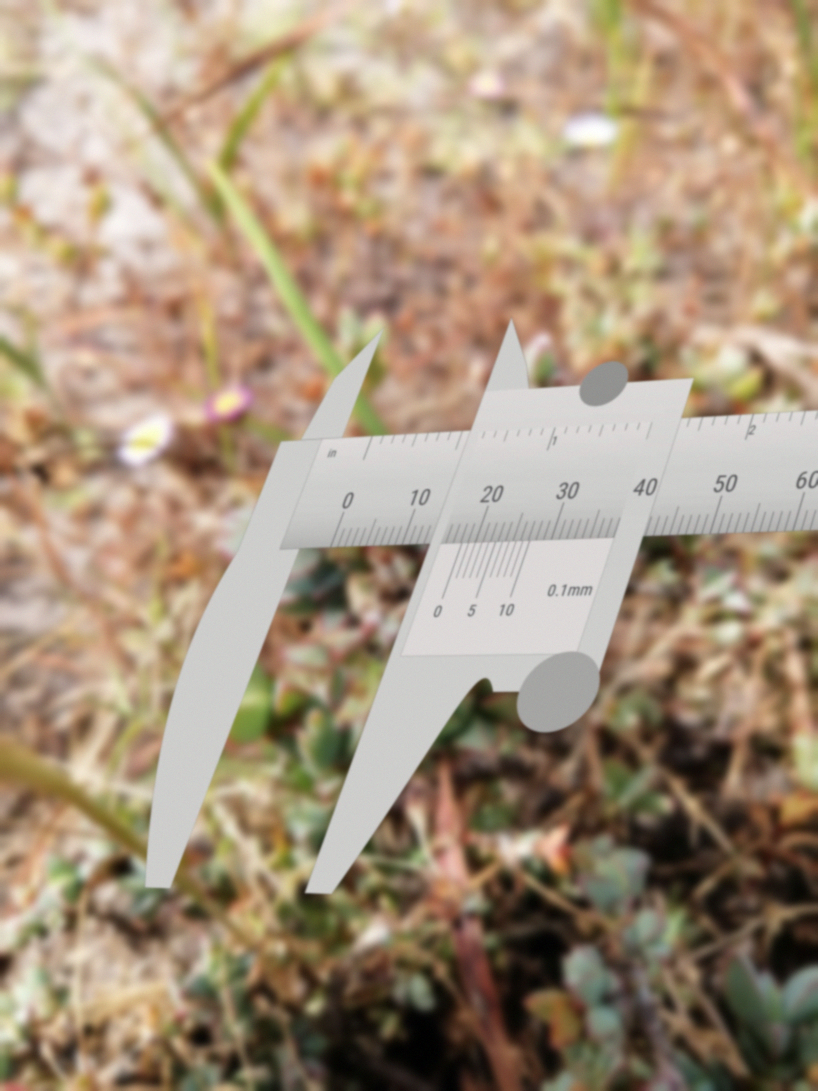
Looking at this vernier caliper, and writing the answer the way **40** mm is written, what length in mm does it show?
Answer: **18.2** mm
